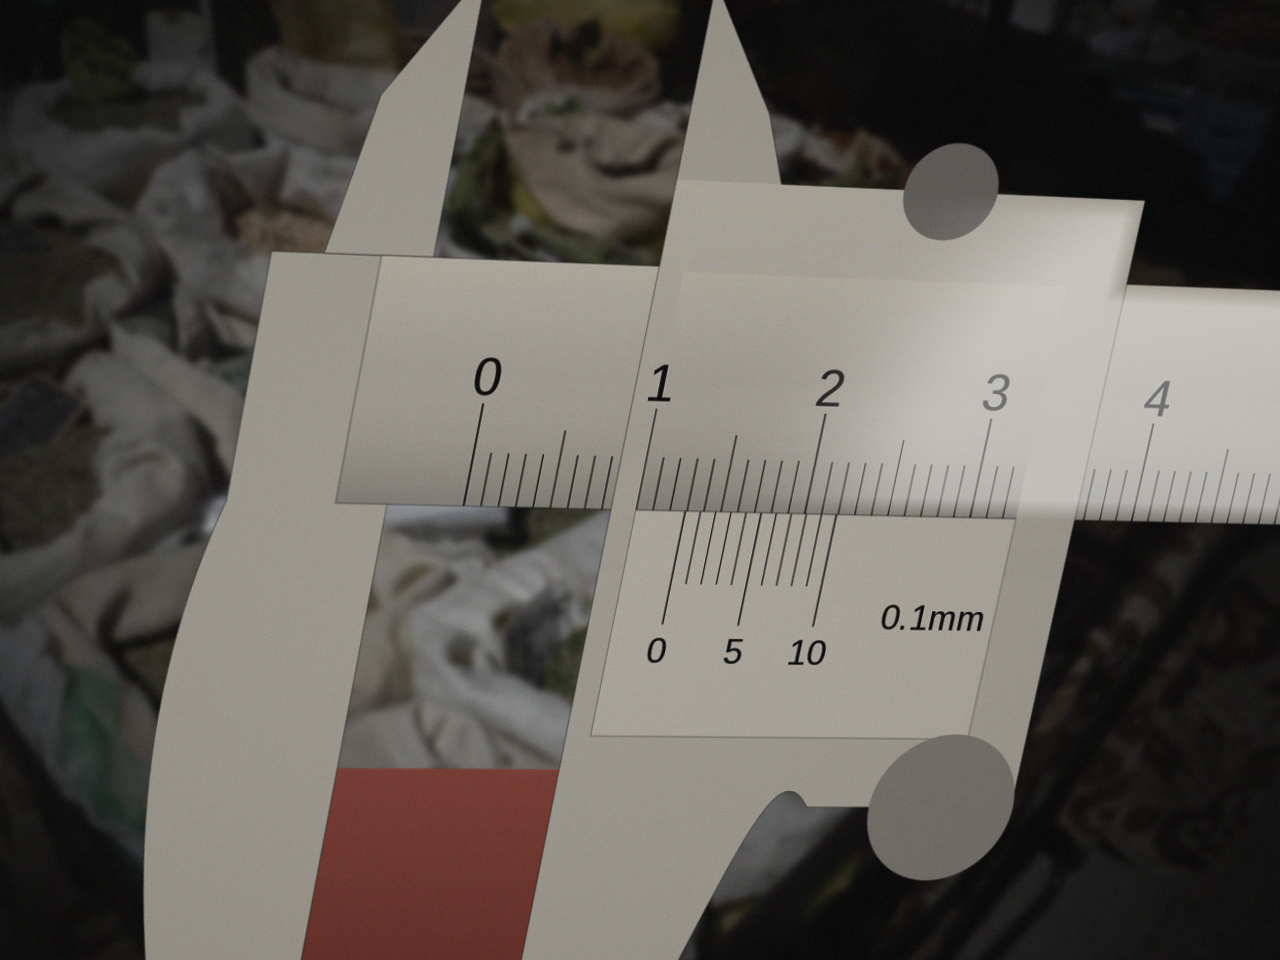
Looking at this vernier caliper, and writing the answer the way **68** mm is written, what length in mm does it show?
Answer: **12.9** mm
